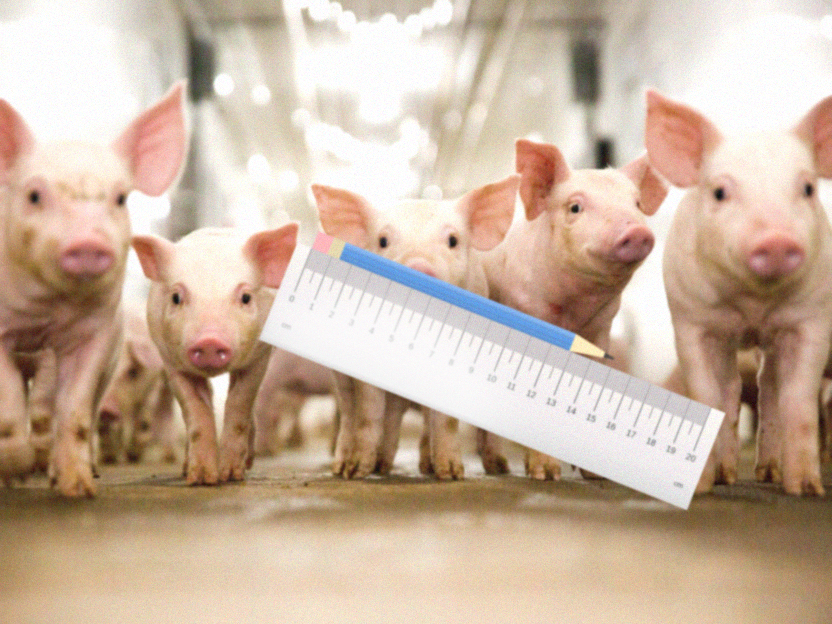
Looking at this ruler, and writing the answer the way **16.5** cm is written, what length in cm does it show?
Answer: **15** cm
